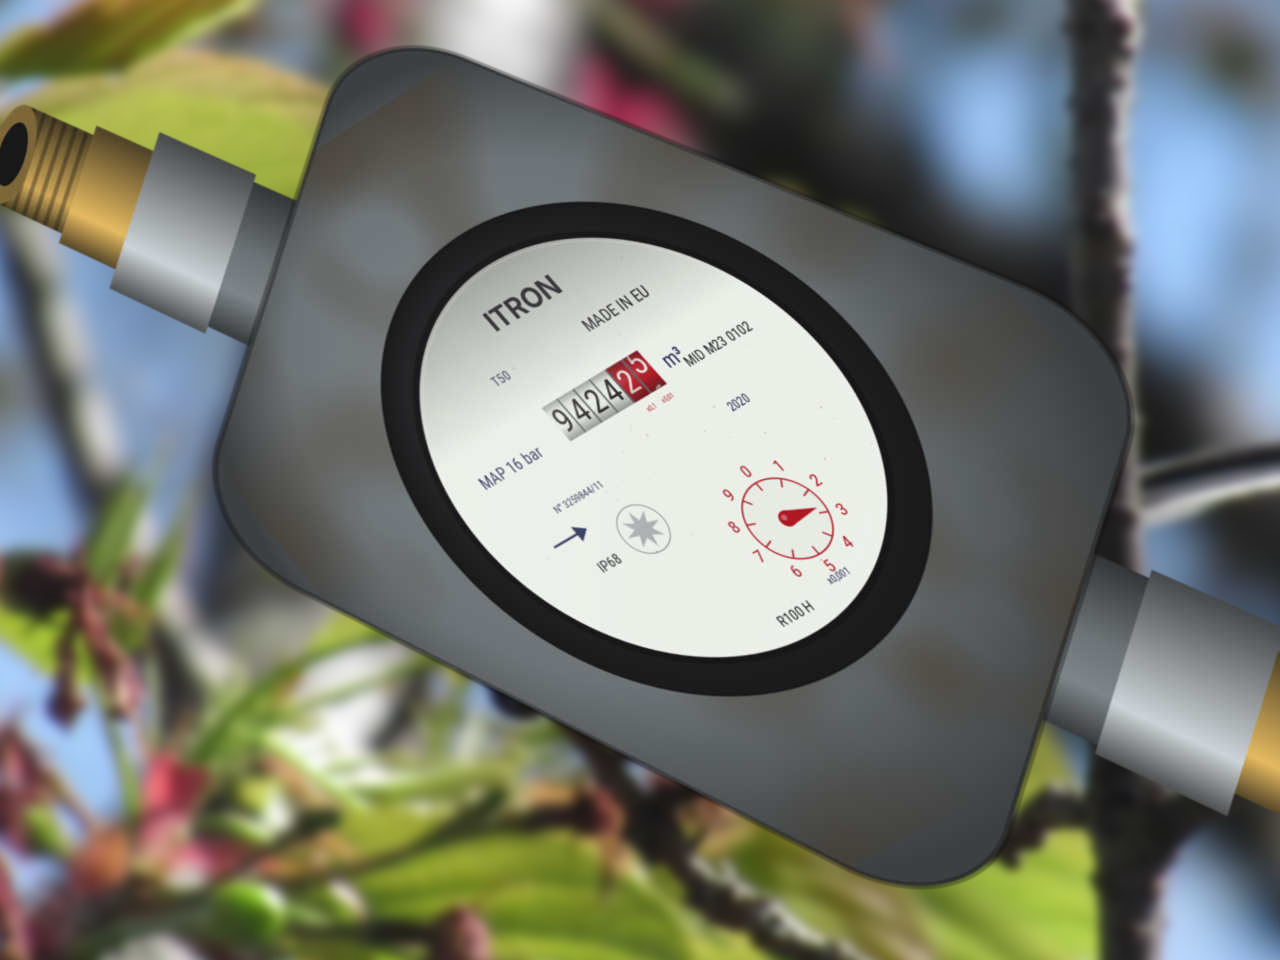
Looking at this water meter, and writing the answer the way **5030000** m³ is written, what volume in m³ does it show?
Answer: **9424.252** m³
